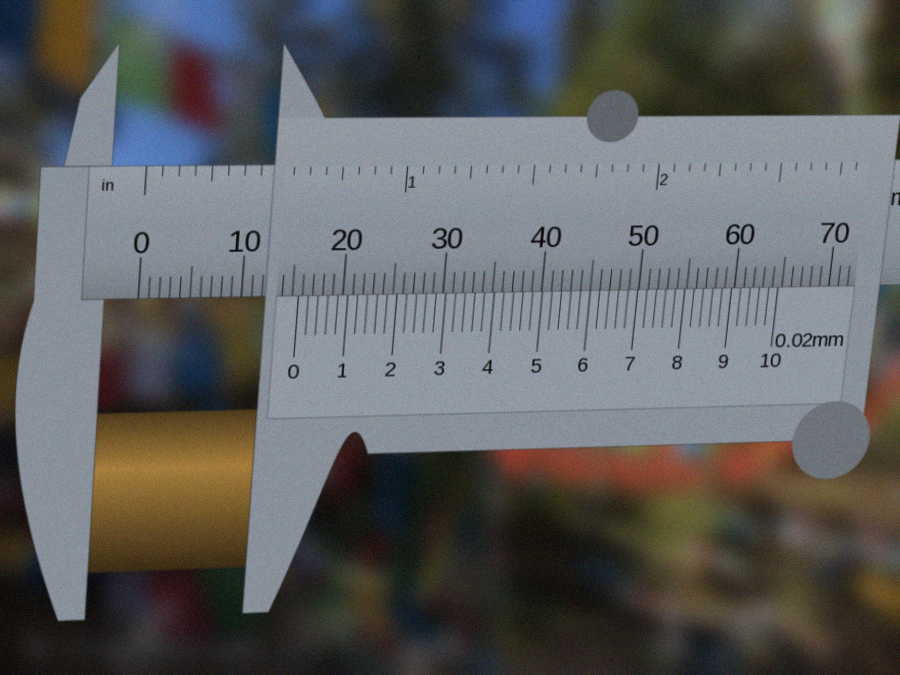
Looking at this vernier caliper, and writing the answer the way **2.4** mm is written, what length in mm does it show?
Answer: **15.6** mm
